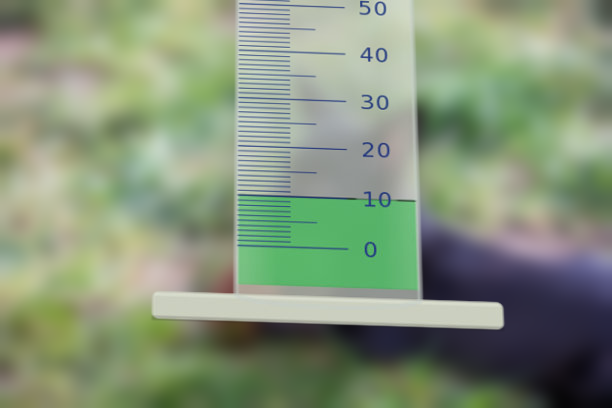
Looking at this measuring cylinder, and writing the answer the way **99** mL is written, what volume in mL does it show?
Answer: **10** mL
